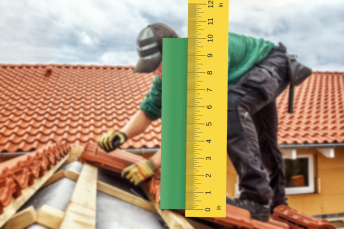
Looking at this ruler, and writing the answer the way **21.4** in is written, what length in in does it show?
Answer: **10** in
